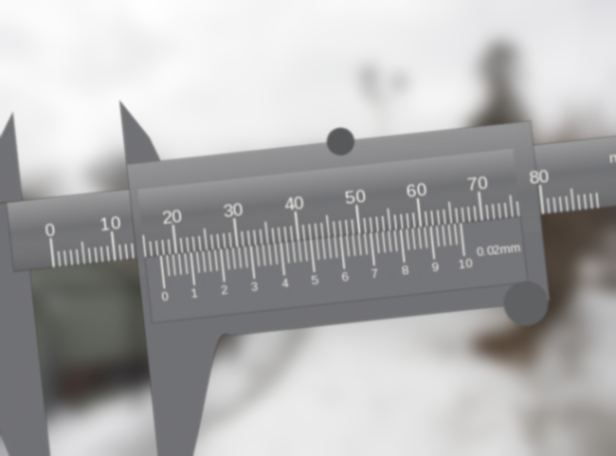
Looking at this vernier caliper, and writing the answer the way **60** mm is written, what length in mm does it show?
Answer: **17.5** mm
